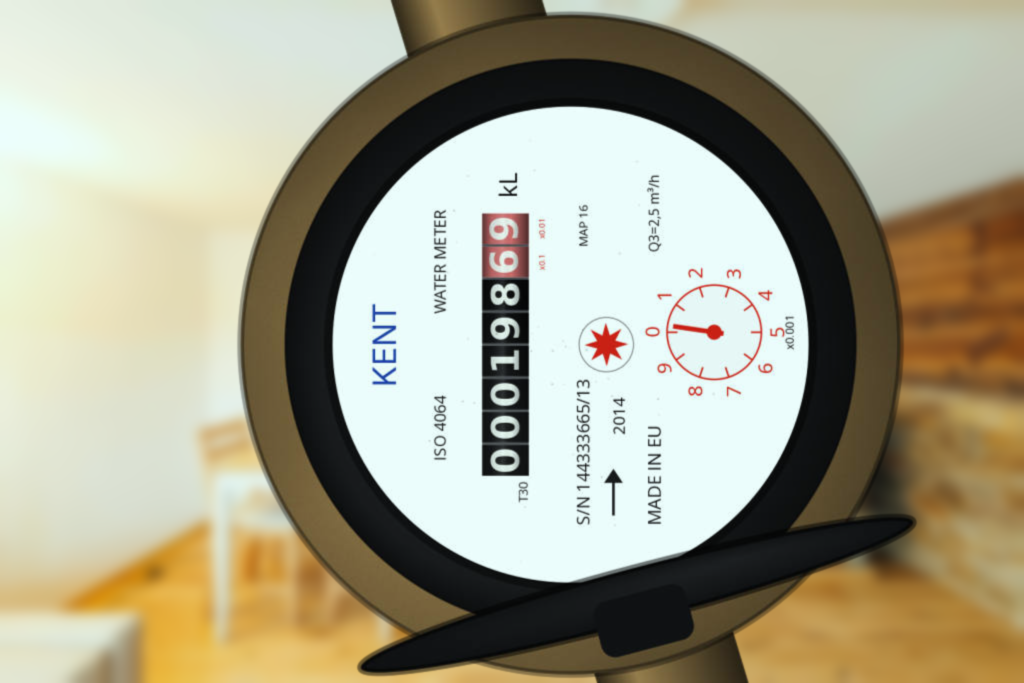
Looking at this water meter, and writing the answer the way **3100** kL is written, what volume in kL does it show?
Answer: **198.690** kL
